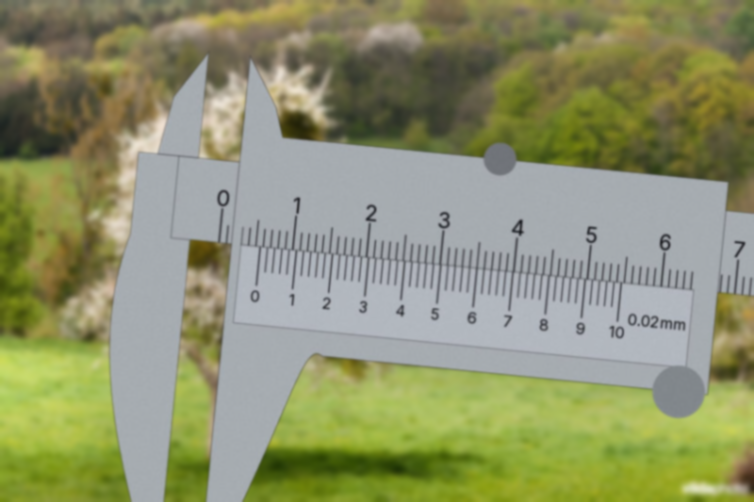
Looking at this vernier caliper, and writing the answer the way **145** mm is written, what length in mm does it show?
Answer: **5.6** mm
